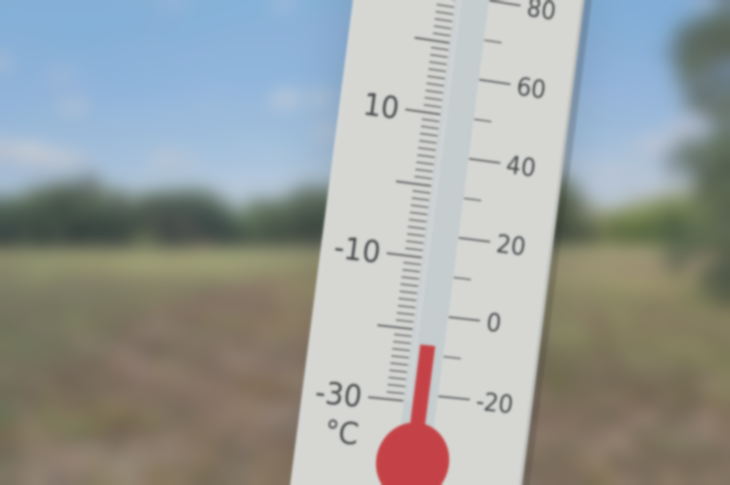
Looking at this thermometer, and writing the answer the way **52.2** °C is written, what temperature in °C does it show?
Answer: **-22** °C
